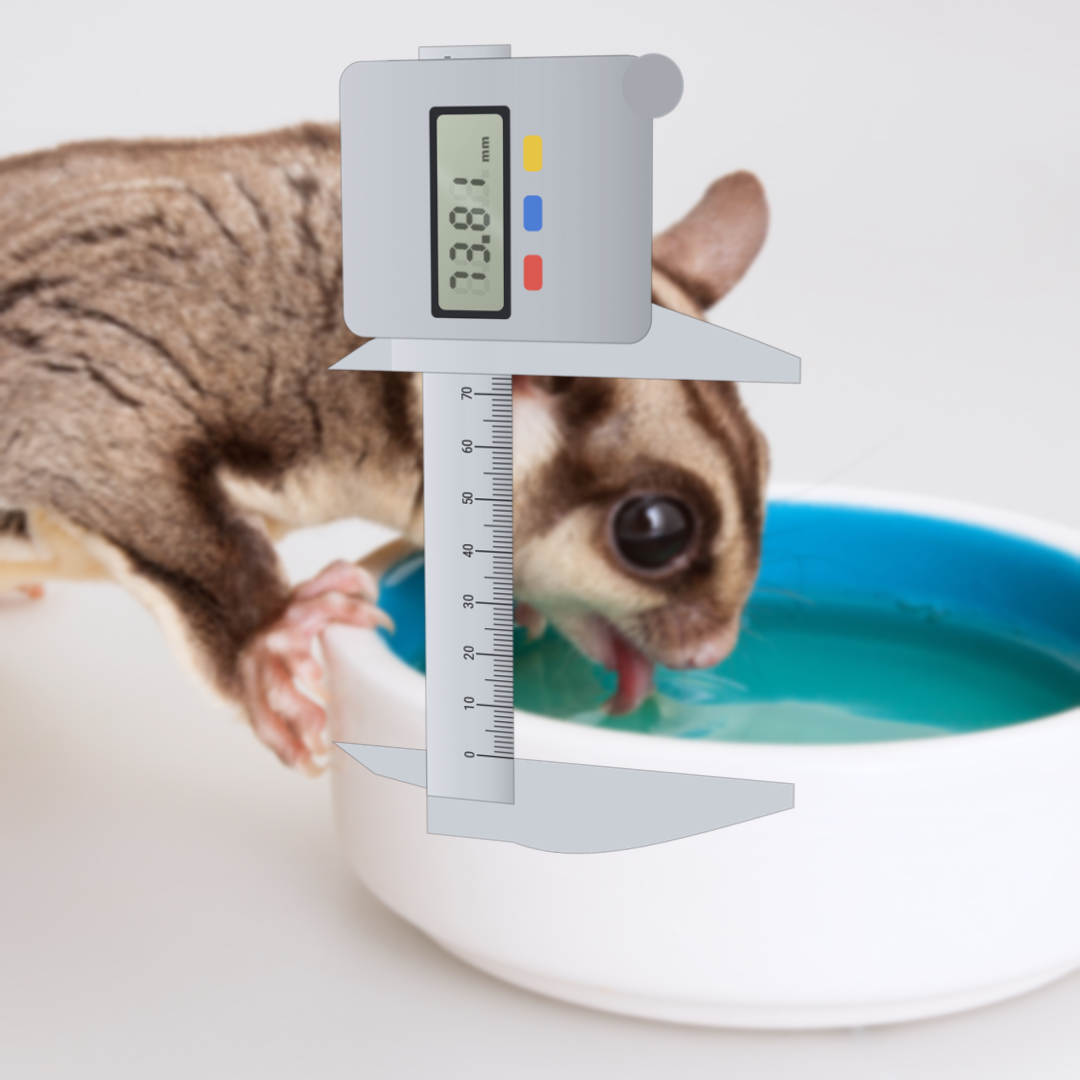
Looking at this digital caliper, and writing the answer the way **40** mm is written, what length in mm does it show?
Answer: **73.81** mm
